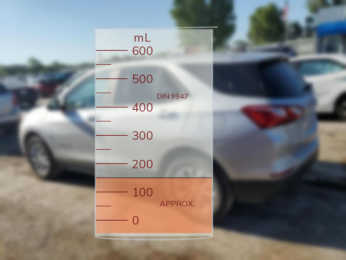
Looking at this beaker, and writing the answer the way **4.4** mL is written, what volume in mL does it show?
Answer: **150** mL
